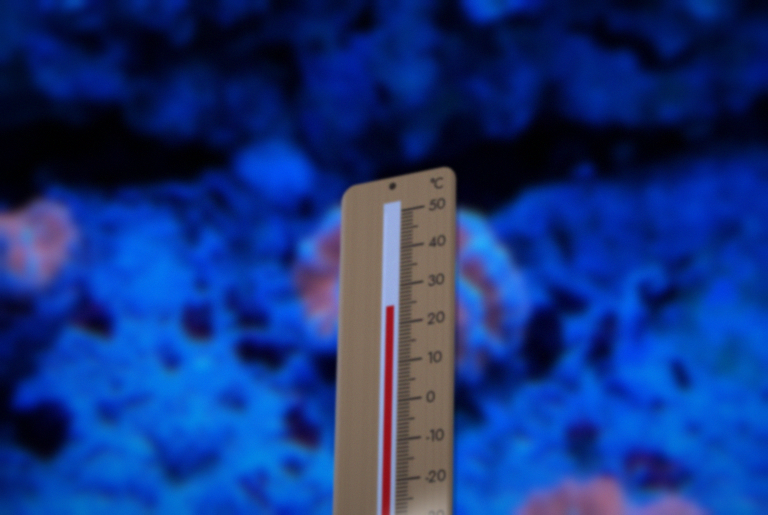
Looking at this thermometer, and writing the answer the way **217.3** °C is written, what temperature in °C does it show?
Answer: **25** °C
